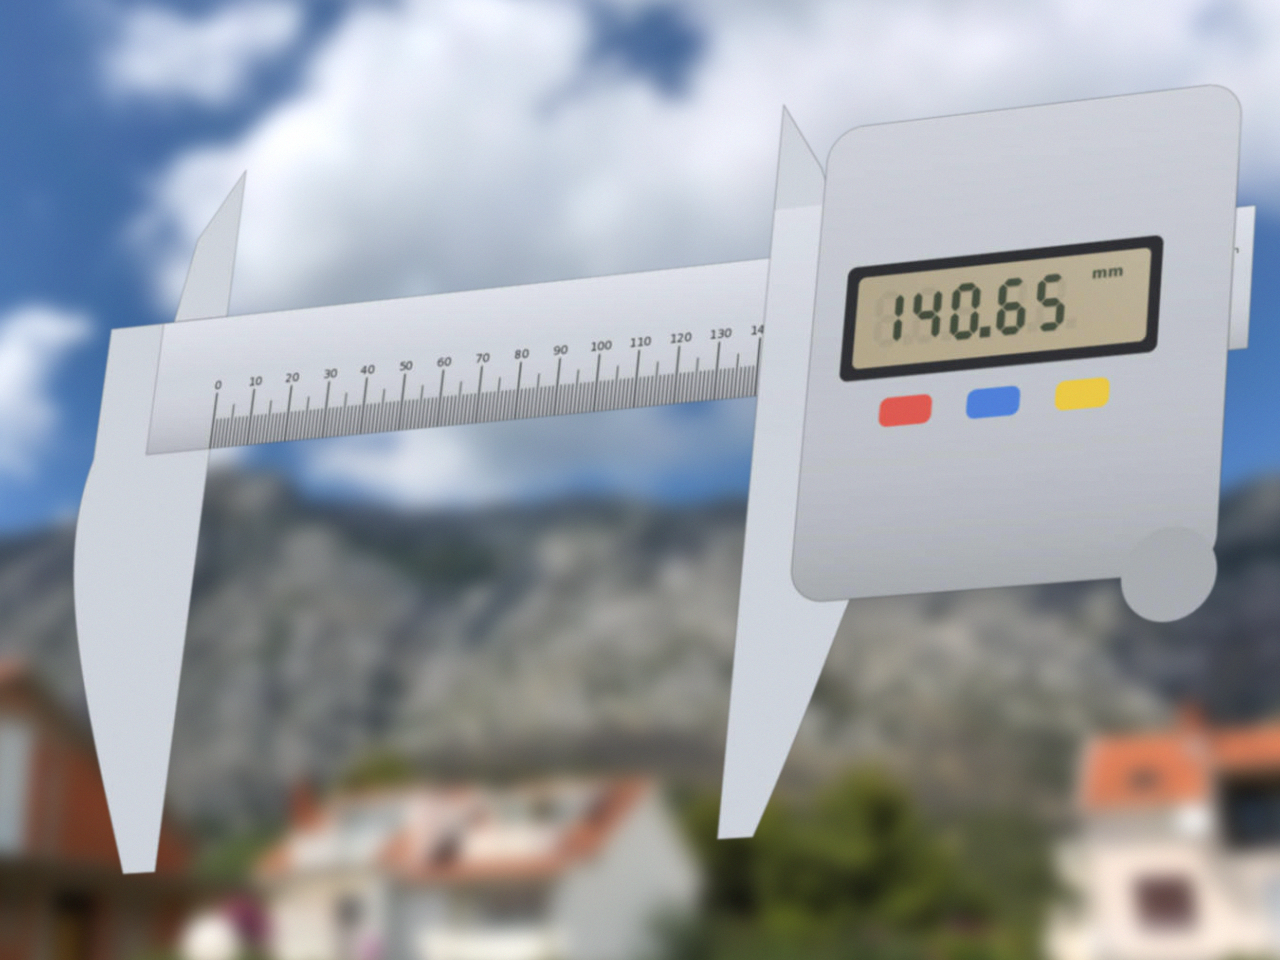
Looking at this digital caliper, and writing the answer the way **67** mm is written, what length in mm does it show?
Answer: **140.65** mm
